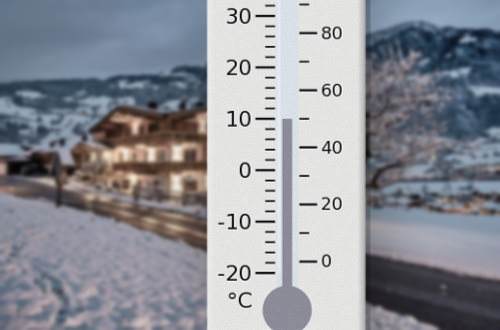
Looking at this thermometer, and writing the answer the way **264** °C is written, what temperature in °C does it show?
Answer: **10** °C
